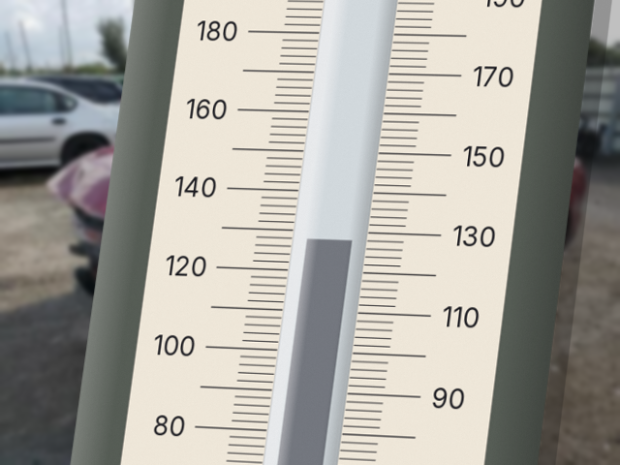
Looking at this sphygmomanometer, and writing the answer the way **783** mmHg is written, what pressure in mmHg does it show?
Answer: **128** mmHg
